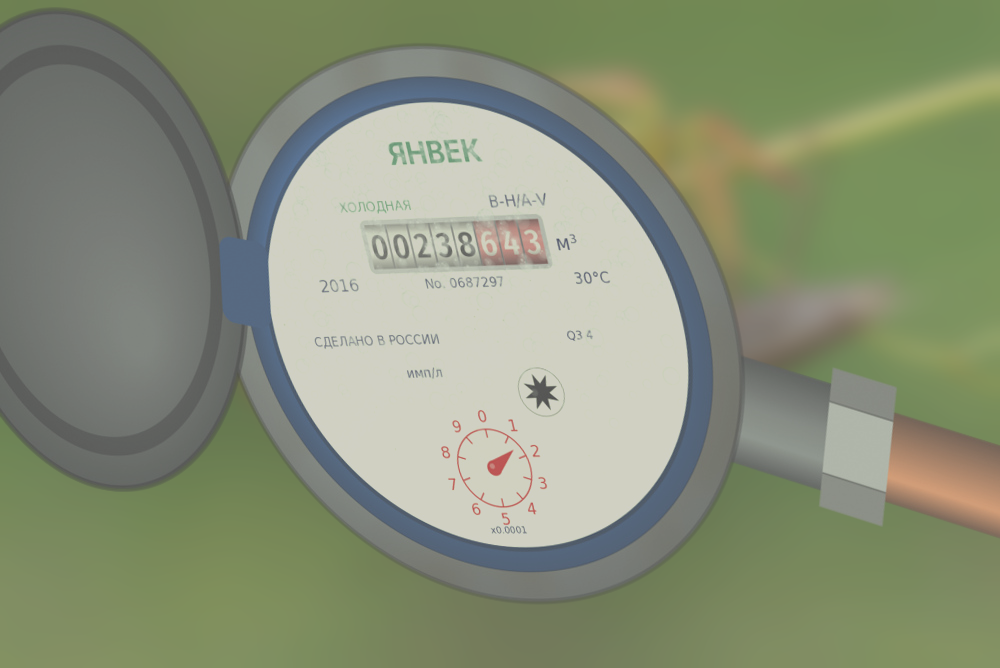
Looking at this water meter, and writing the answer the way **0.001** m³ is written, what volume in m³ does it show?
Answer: **238.6431** m³
